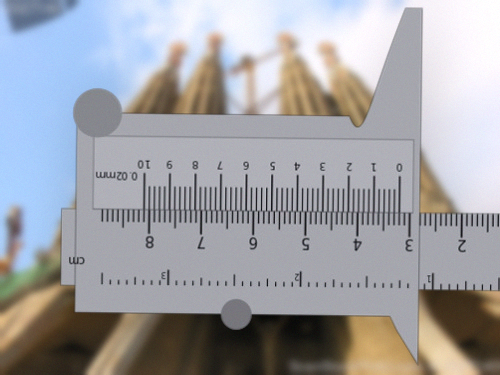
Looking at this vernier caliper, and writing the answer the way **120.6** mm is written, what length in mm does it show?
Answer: **32.0** mm
